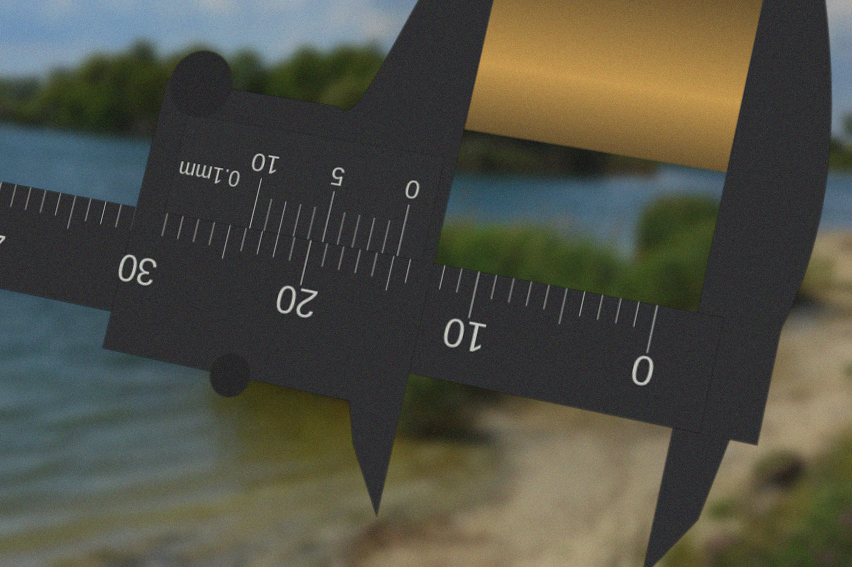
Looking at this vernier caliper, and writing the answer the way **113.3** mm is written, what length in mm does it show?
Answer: **14.8** mm
